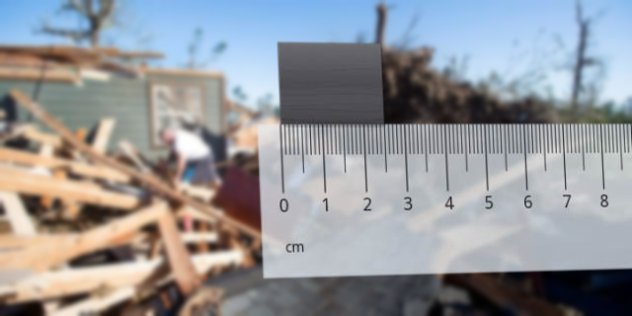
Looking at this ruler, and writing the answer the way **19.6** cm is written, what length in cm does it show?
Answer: **2.5** cm
